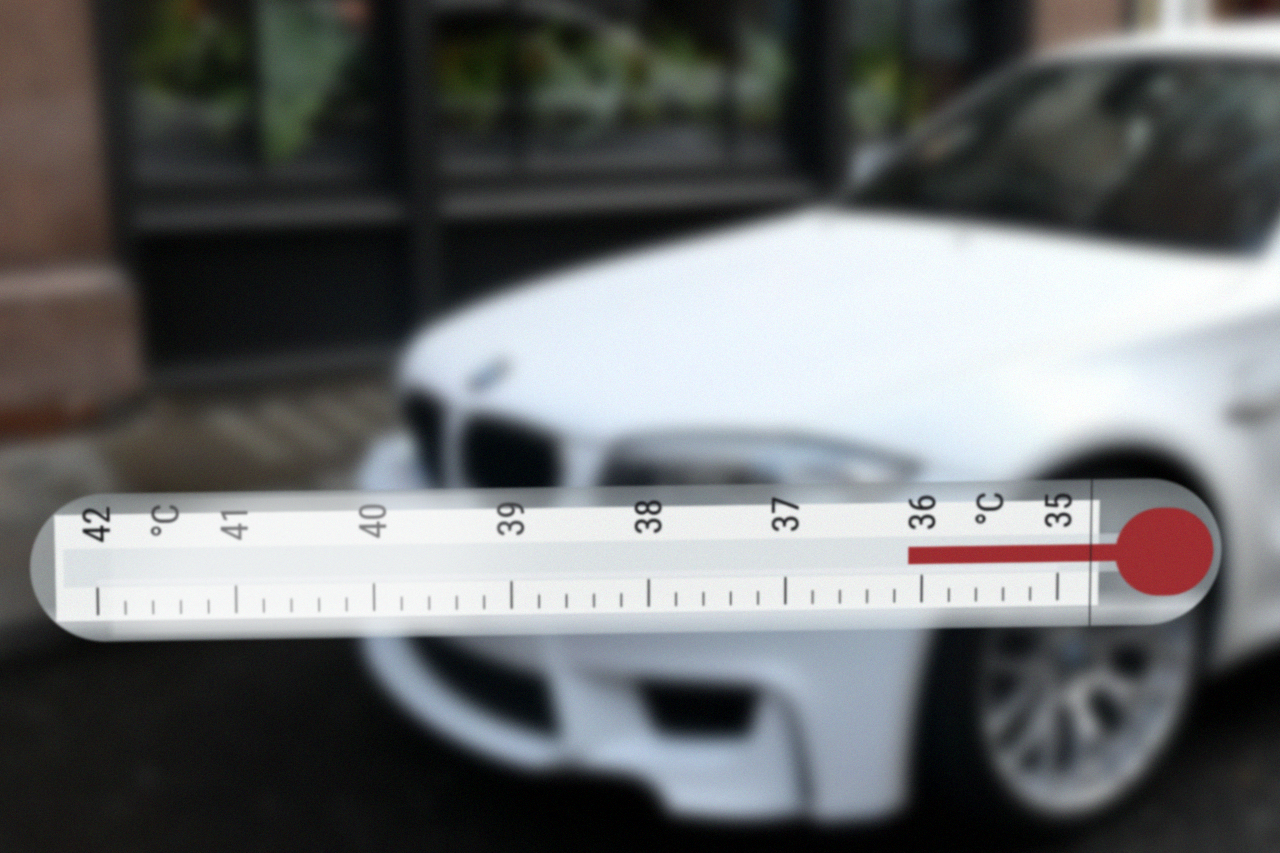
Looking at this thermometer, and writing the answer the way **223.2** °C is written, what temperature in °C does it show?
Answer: **36.1** °C
